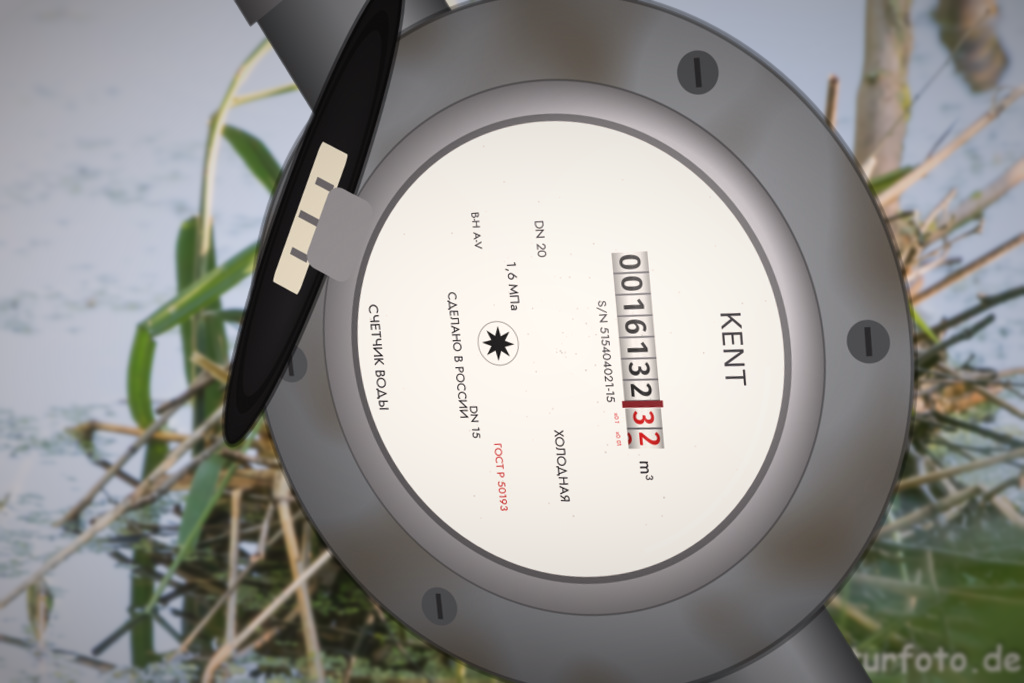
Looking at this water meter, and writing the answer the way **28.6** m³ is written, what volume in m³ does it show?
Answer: **16132.32** m³
